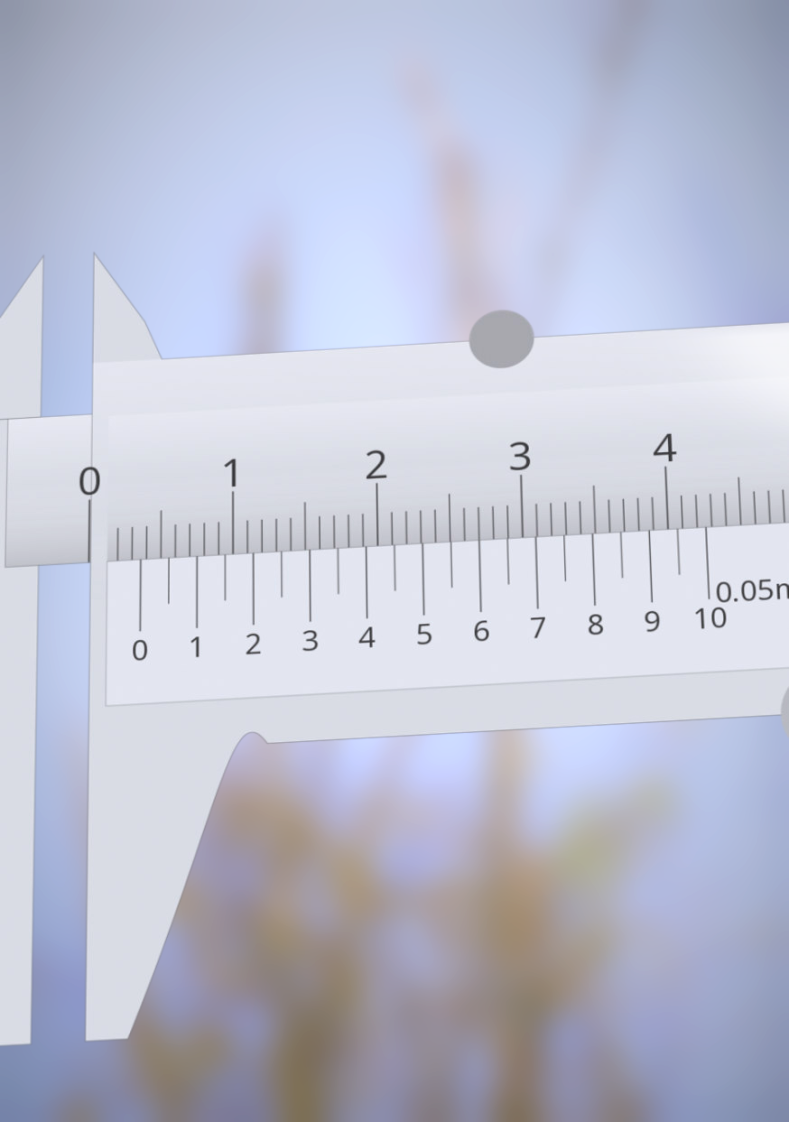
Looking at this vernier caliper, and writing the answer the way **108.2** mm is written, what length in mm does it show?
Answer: **3.6** mm
